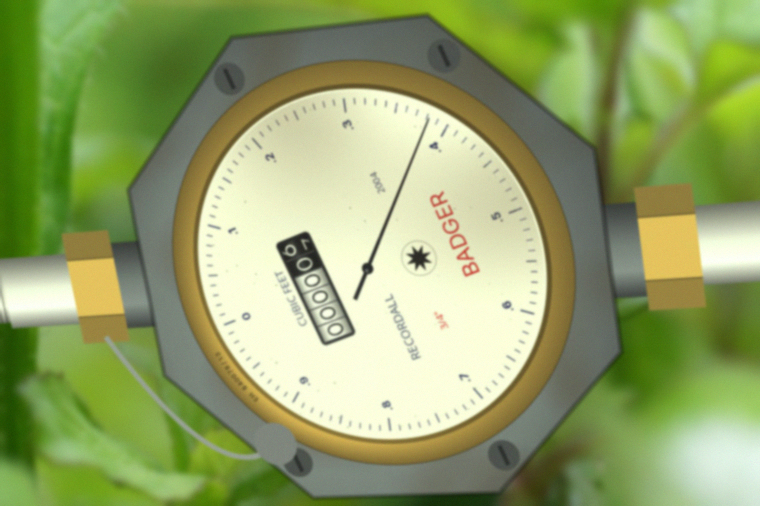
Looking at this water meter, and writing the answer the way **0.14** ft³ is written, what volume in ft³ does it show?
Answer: **6.38** ft³
